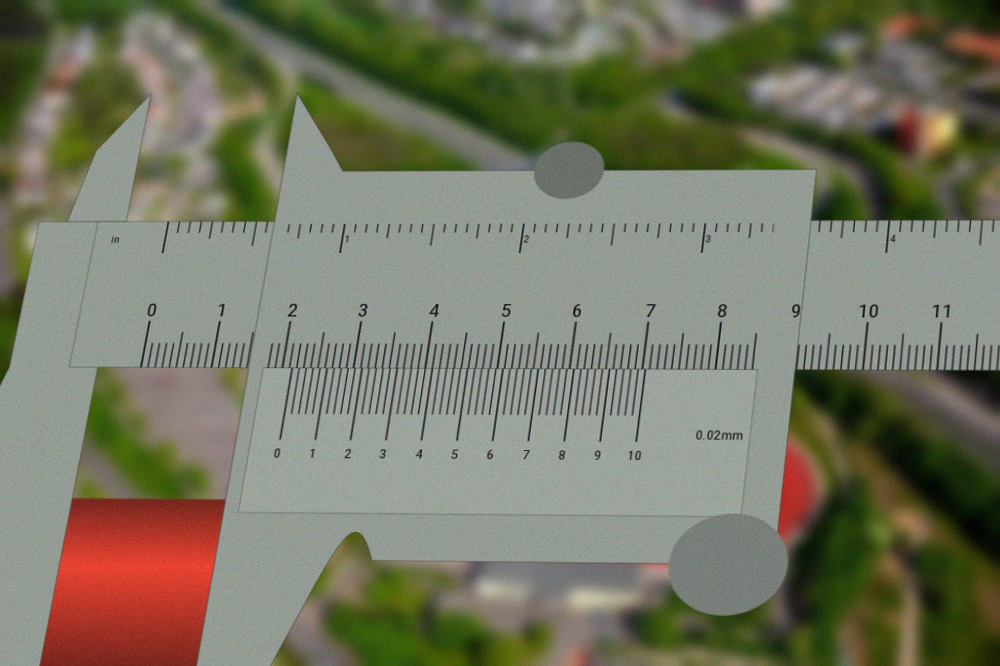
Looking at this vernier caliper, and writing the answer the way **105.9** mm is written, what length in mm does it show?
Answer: **21.4** mm
